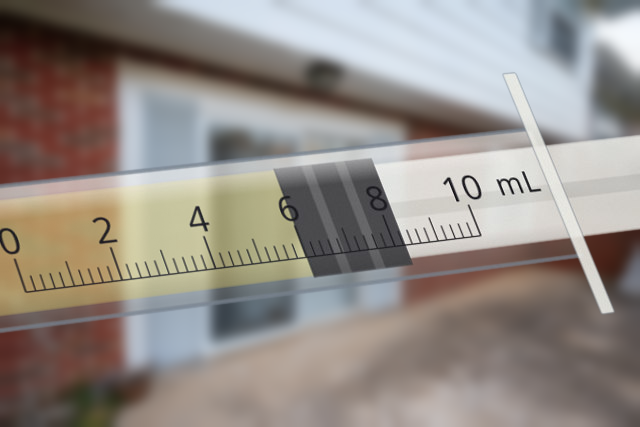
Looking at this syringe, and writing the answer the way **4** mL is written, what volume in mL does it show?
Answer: **6** mL
